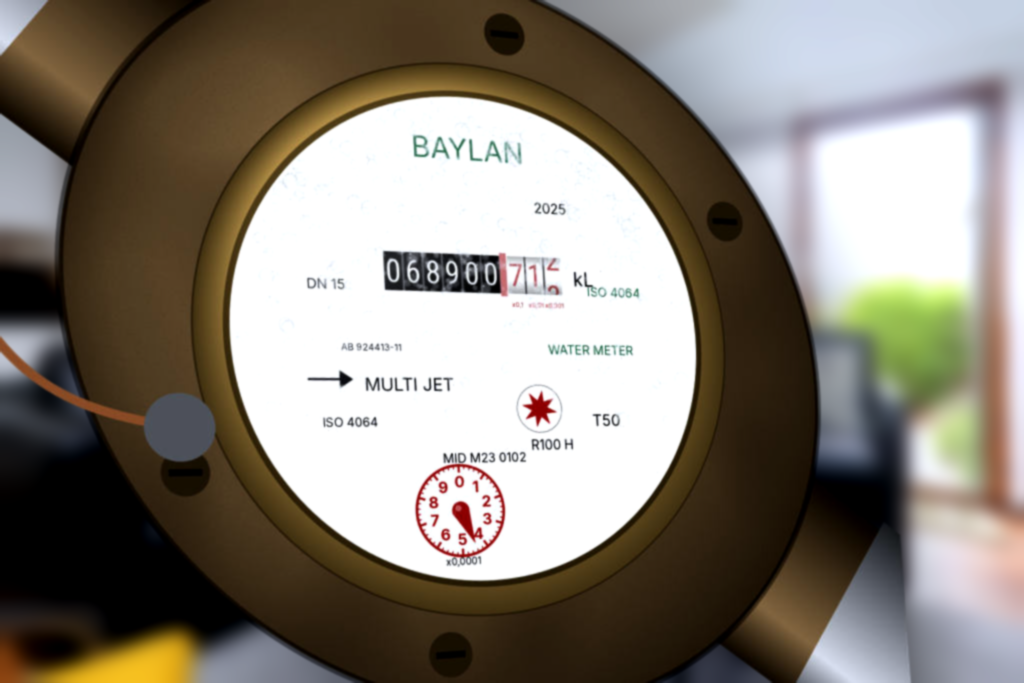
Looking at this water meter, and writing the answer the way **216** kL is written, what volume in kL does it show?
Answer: **68900.7124** kL
